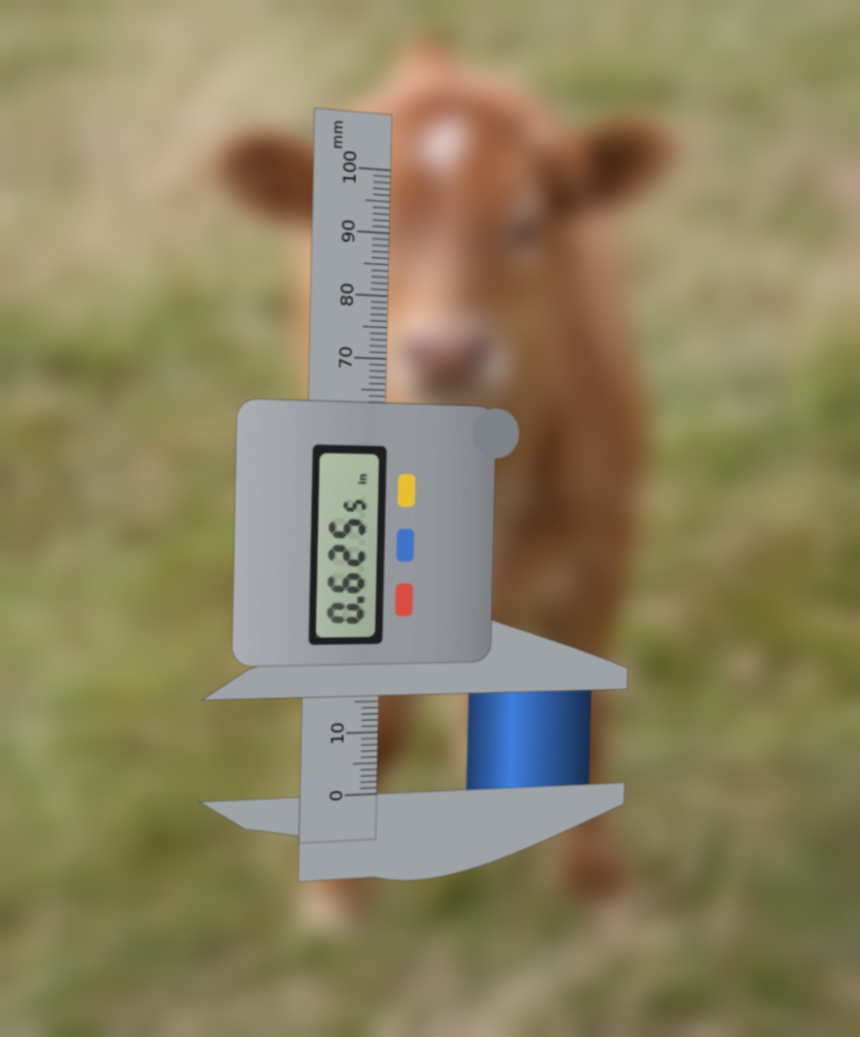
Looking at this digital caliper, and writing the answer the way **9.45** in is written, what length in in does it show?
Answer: **0.6255** in
